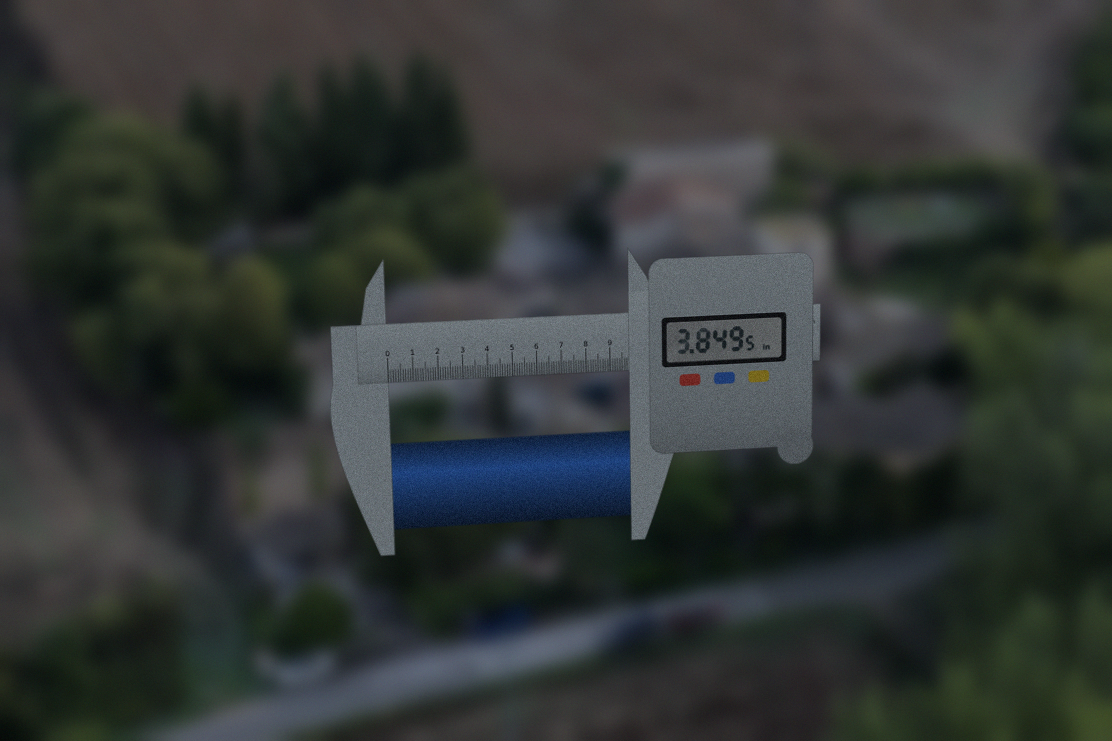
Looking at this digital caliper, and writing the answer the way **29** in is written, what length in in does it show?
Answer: **3.8495** in
